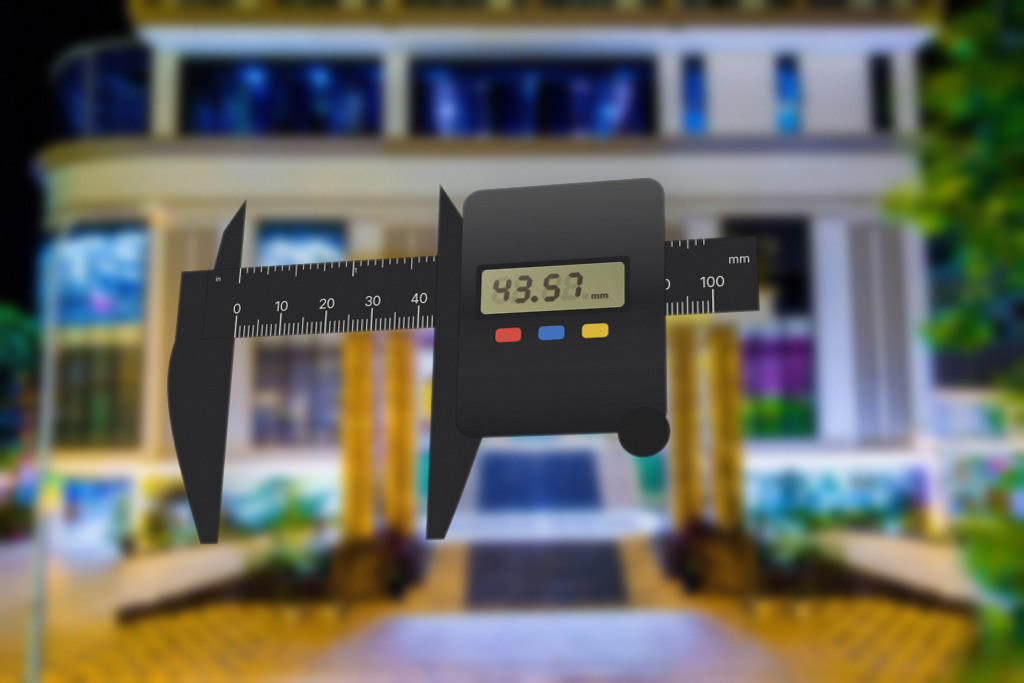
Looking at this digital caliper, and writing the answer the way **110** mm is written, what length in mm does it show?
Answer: **43.57** mm
